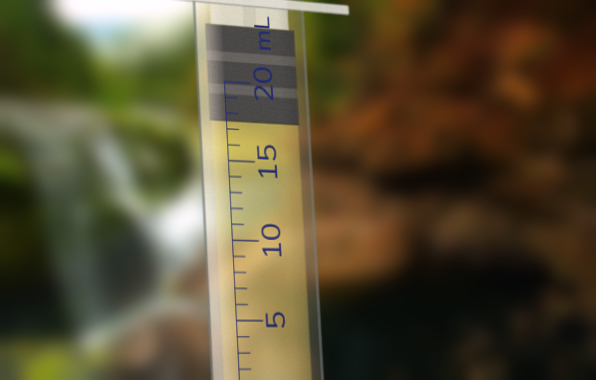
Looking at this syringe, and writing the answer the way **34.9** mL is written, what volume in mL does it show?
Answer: **17.5** mL
